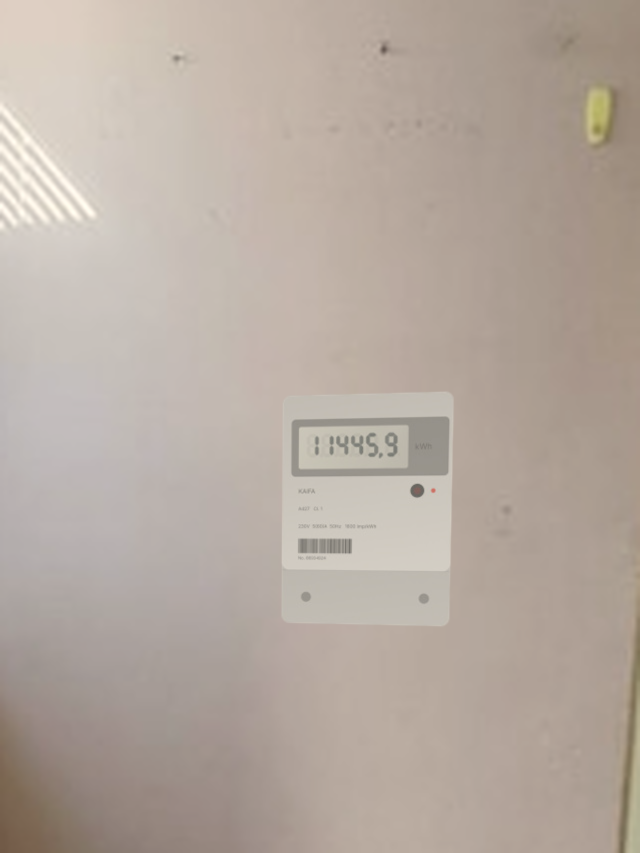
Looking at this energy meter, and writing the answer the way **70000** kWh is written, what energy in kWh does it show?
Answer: **11445.9** kWh
